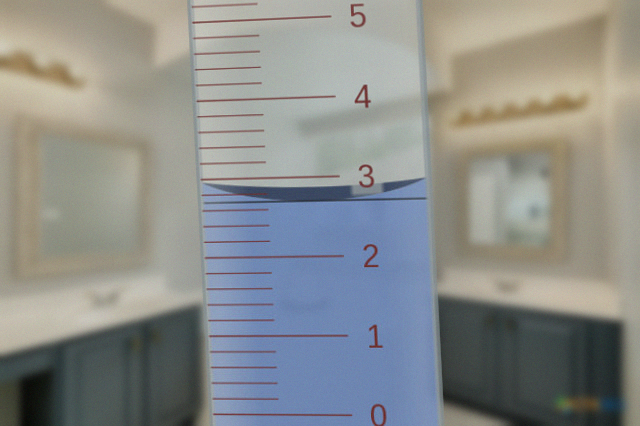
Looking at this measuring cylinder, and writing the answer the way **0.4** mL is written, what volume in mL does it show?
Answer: **2.7** mL
